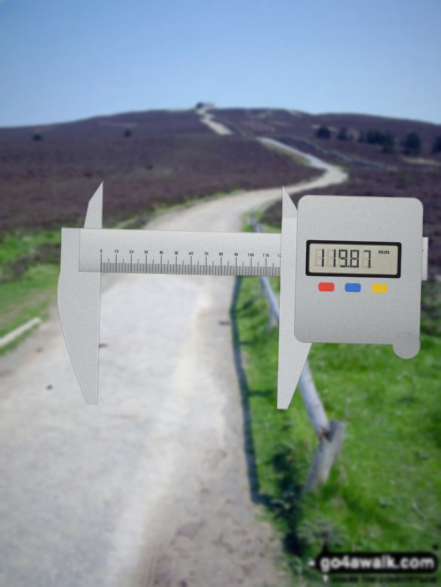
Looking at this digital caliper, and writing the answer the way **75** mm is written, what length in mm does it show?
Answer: **119.87** mm
